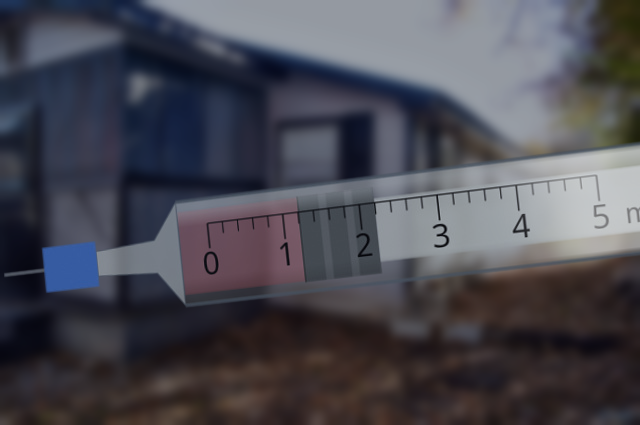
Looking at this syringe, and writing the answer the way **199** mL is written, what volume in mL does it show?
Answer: **1.2** mL
